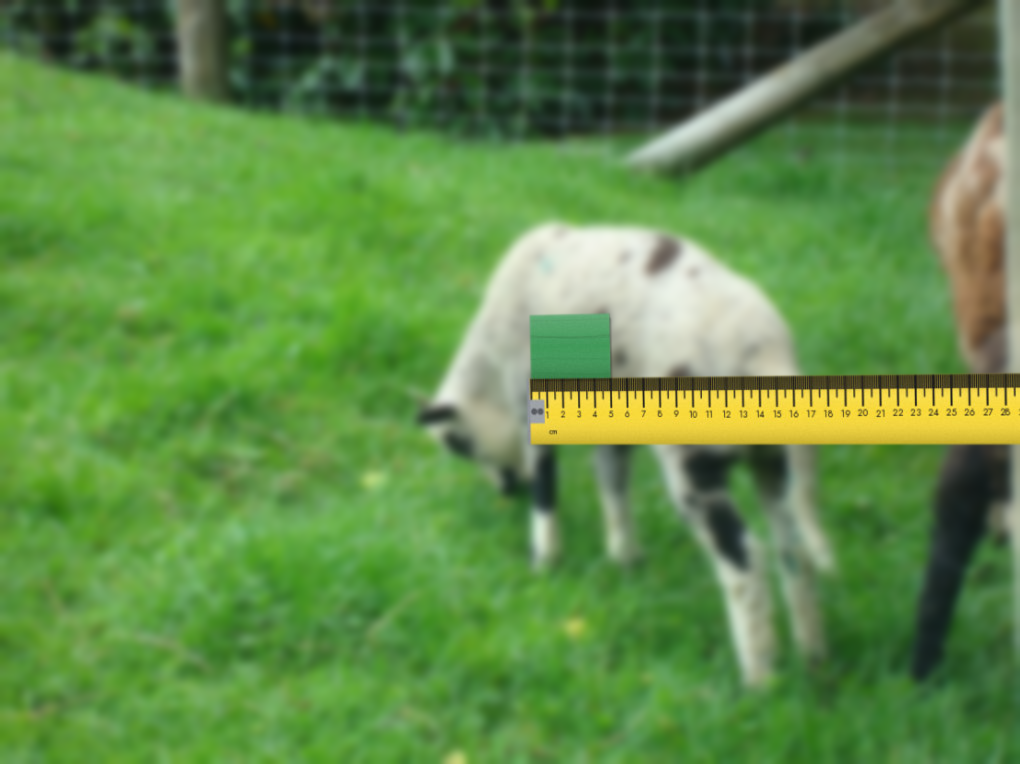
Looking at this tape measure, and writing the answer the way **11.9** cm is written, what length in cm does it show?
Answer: **5** cm
